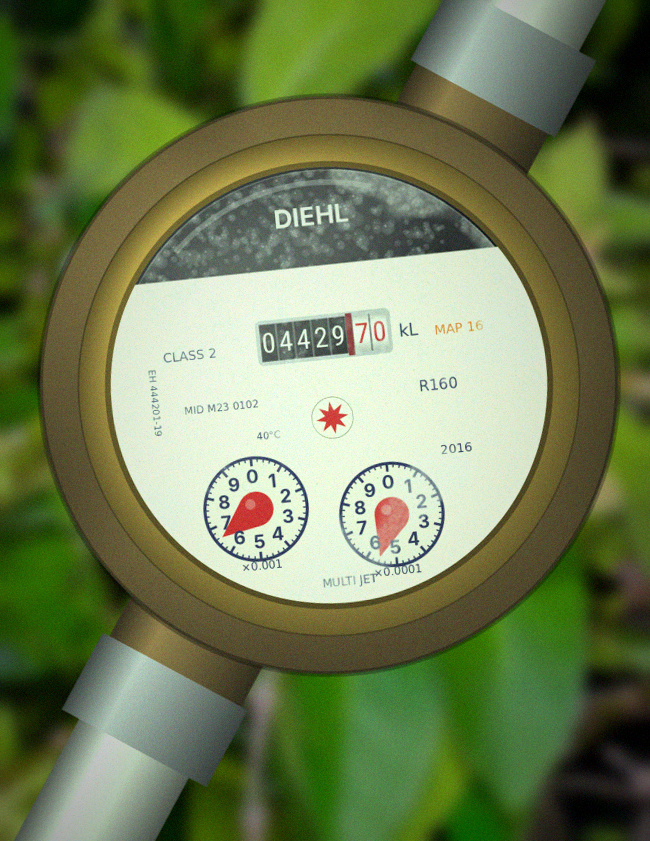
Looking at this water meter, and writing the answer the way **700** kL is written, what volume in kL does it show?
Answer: **4429.7065** kL
